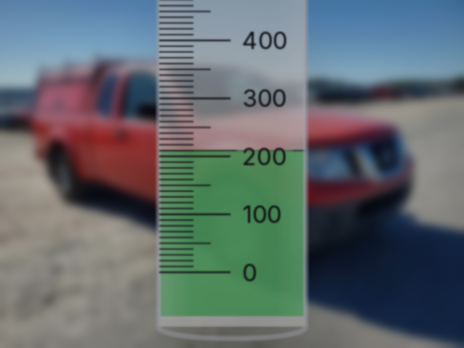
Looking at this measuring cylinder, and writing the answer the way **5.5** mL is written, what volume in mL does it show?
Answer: **210** mL
